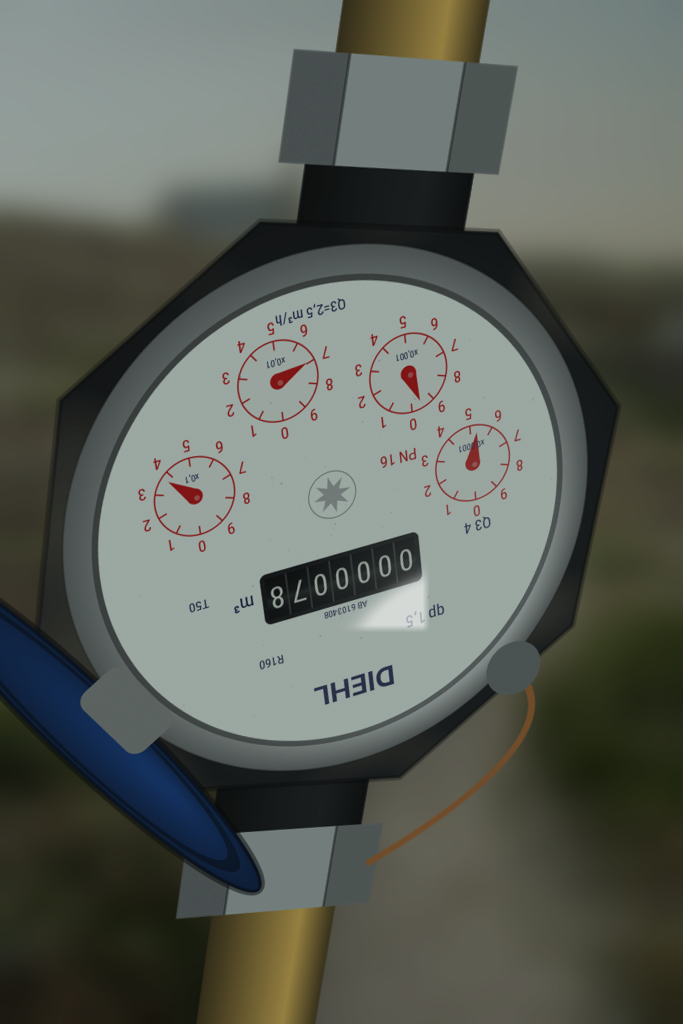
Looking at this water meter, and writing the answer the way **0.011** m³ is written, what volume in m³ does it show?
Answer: **78.3695** m³
